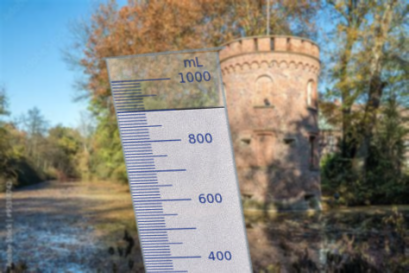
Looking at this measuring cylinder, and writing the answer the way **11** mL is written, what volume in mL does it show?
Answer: **900** mL
